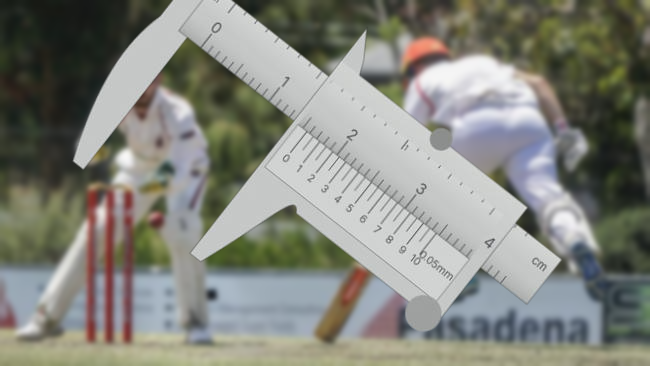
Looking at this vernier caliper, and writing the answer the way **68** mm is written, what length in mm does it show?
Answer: **15.6** mm
